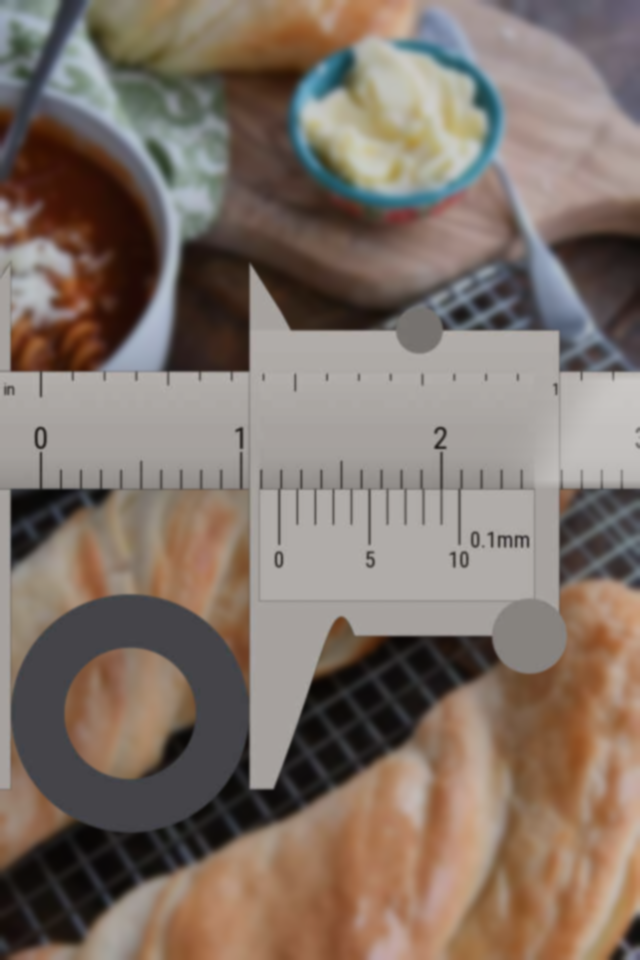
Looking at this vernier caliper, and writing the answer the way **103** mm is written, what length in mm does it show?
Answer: **11.9** mm
